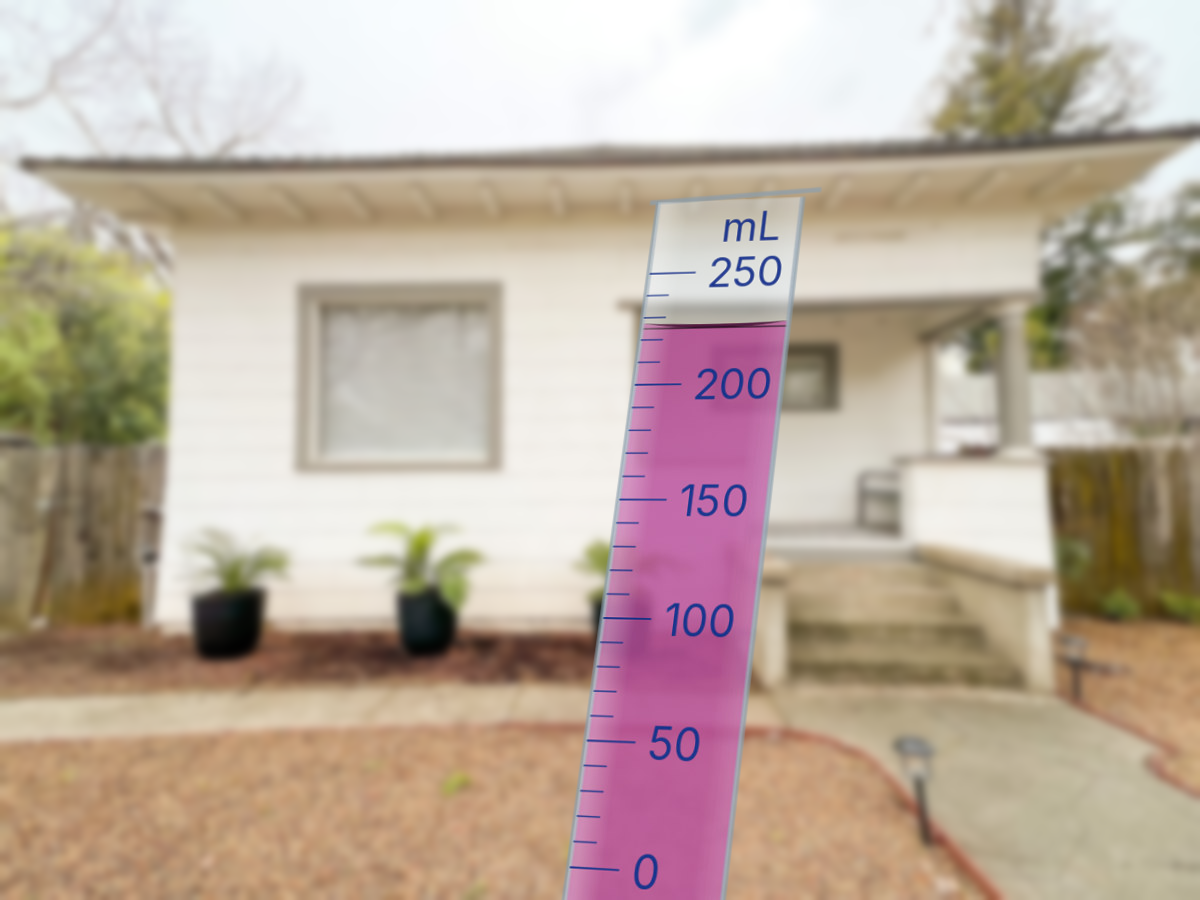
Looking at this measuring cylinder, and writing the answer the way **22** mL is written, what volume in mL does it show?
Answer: **225** mL
